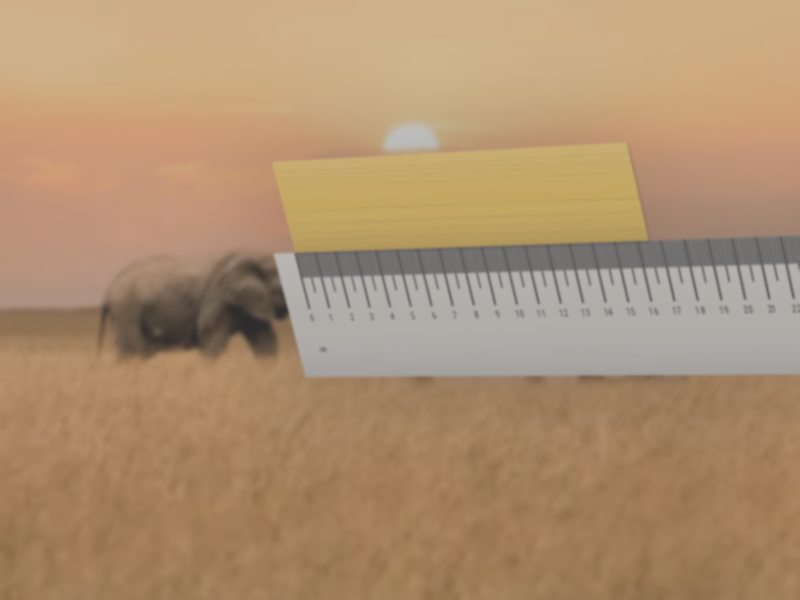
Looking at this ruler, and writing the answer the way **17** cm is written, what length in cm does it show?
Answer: **16.5** cm
